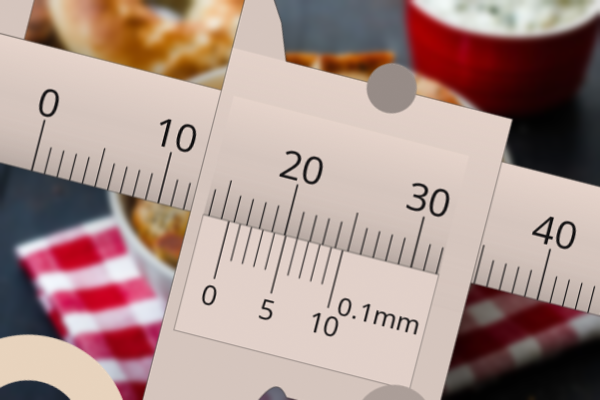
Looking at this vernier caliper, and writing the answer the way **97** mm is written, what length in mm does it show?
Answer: **15.6** mm
